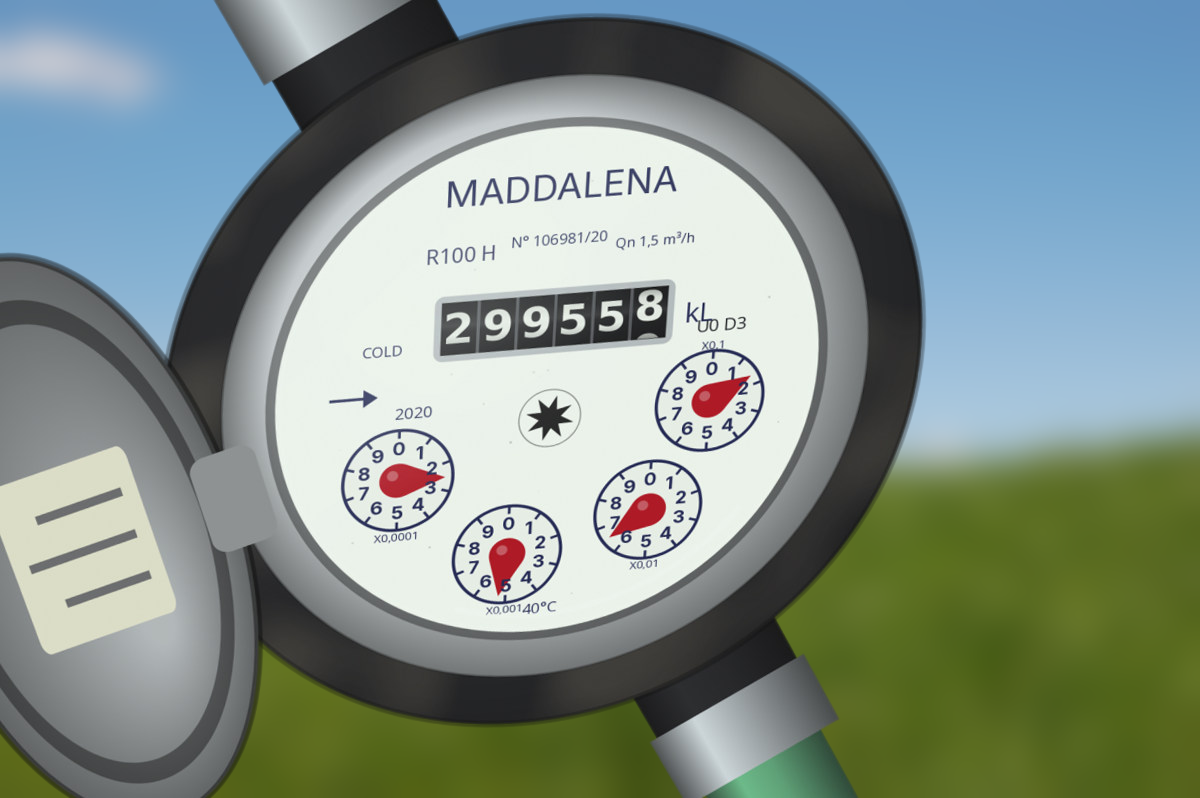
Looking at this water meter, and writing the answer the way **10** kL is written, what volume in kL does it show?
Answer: **299558.1652** kL
